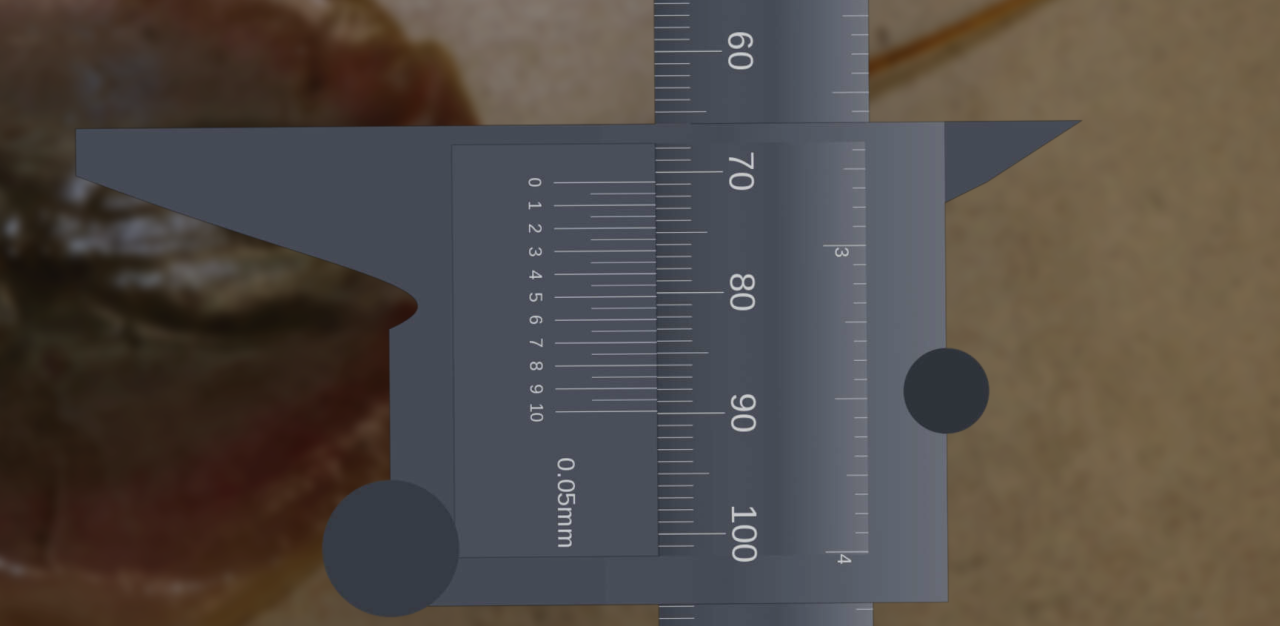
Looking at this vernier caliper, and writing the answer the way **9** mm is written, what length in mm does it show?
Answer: **70.8** mm
